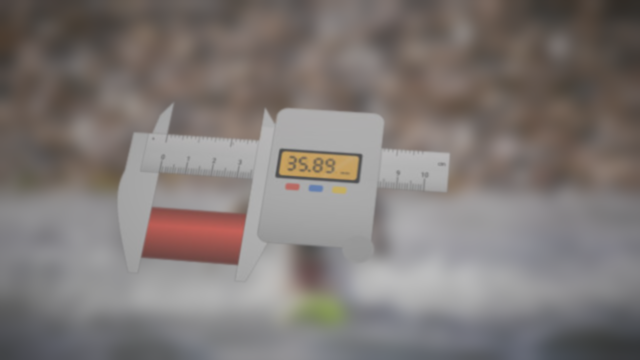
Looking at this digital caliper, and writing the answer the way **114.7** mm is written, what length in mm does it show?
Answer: **35.89** mm
